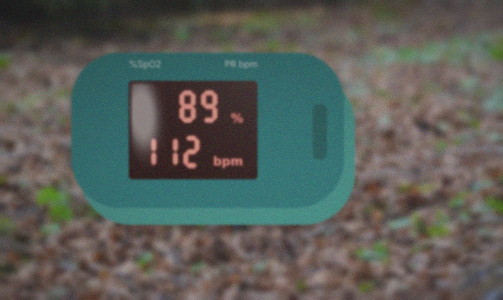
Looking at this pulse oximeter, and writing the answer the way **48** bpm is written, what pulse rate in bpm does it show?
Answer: **112** bpm
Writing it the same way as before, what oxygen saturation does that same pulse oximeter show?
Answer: **89** %
